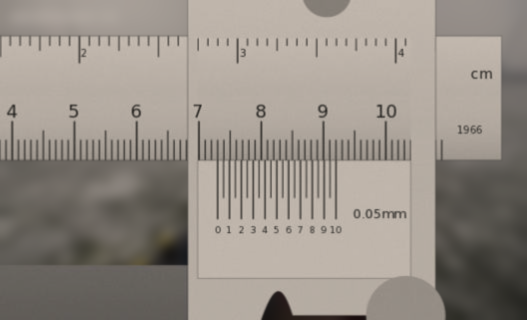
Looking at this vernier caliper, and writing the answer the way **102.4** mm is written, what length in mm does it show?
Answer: **73.0** mm
